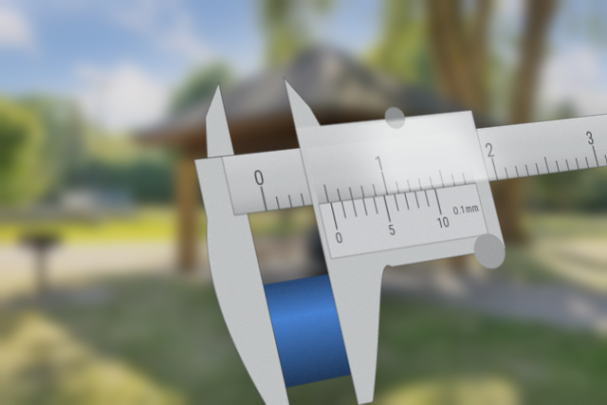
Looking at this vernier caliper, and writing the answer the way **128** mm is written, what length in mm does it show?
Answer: **5.2** mm
